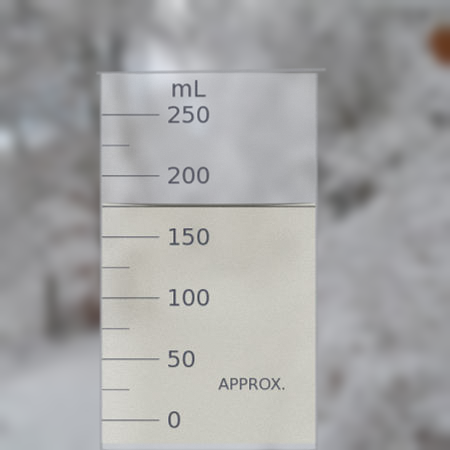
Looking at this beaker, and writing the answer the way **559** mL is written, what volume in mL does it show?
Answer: **175** mL
